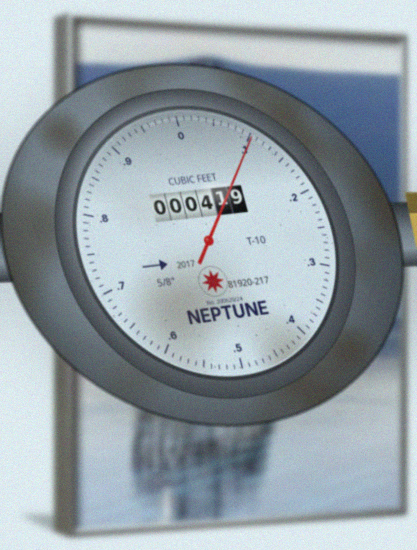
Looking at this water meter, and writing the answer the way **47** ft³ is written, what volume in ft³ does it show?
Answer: **419.10** ft³
